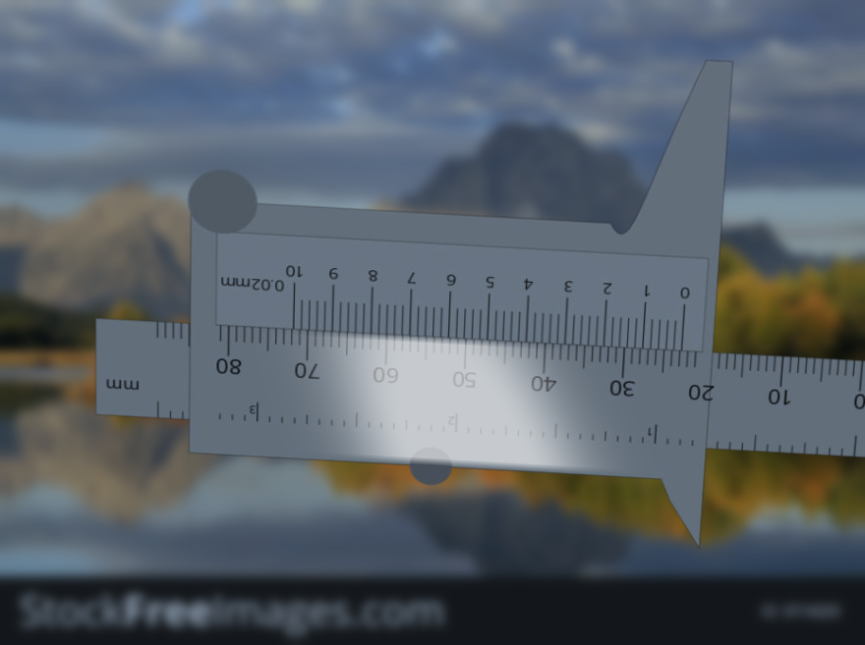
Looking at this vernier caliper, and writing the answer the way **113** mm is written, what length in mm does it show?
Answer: **22.8** mm
